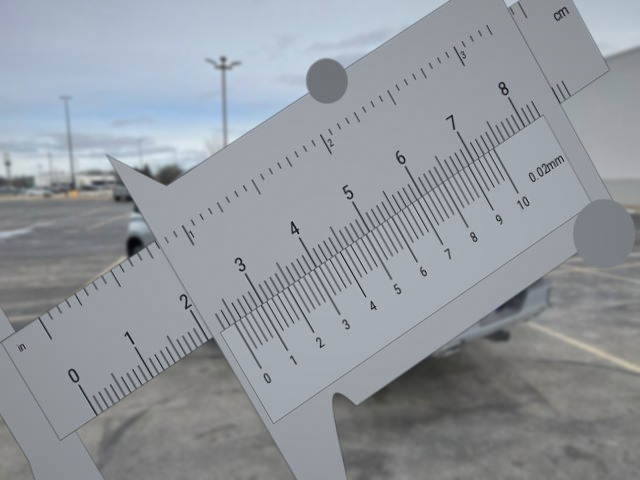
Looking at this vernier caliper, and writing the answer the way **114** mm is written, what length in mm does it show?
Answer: **24.8** mm
